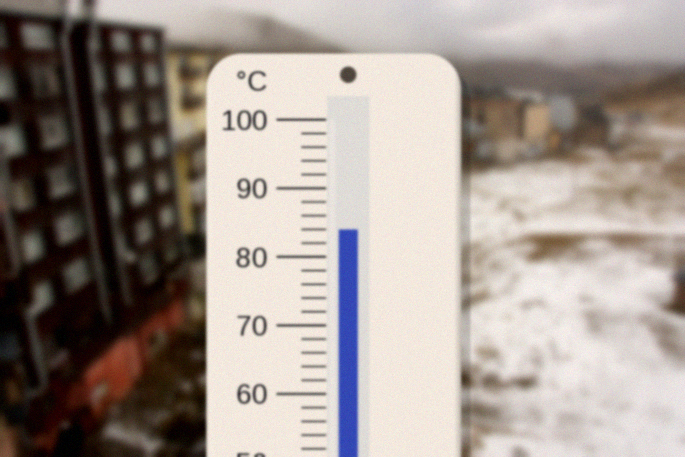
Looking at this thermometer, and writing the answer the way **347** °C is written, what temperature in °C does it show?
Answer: **84** °C
